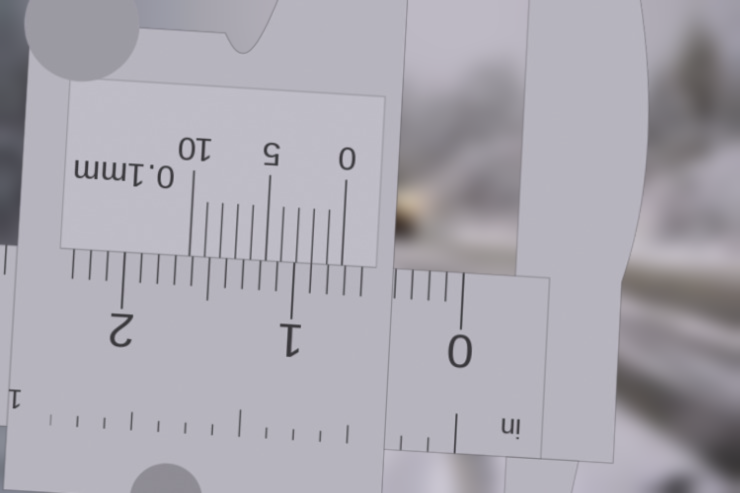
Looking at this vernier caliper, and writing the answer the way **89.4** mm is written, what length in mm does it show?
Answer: **7.2** mm
